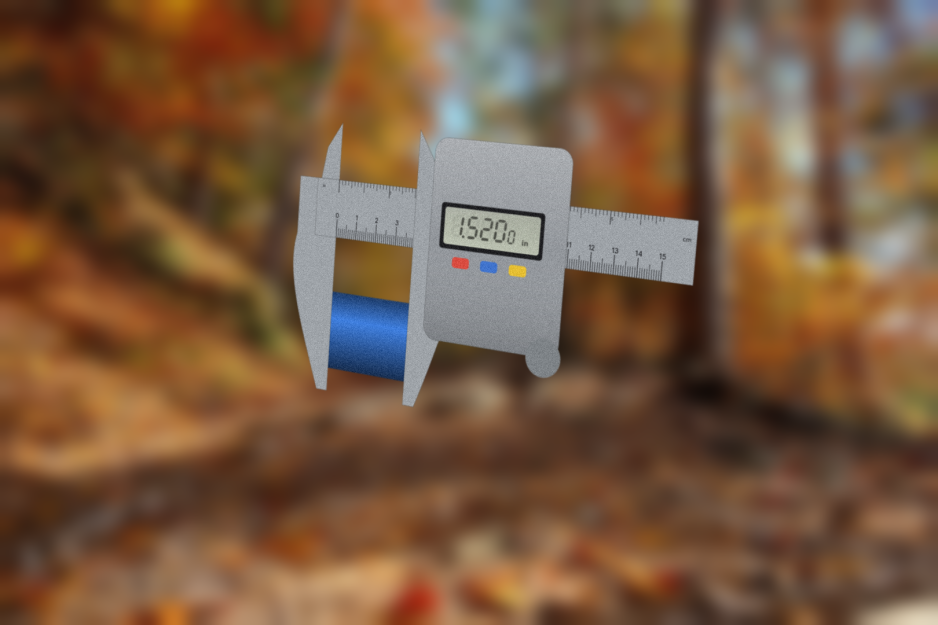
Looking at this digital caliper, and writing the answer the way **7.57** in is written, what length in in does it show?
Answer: **1.5200** in
